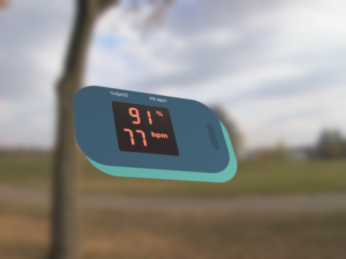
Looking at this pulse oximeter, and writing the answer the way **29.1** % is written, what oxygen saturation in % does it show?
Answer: **91** %
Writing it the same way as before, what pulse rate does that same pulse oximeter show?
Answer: **77** bpm
